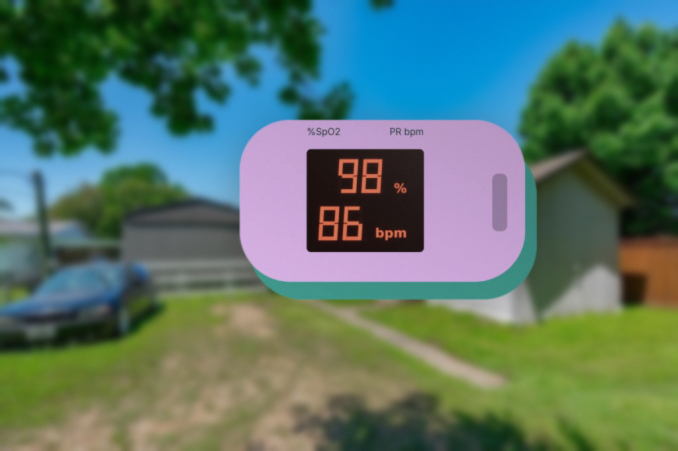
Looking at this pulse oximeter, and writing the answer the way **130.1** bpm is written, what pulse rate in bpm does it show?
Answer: **86** bpm
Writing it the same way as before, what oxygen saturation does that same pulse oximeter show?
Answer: **98** %
